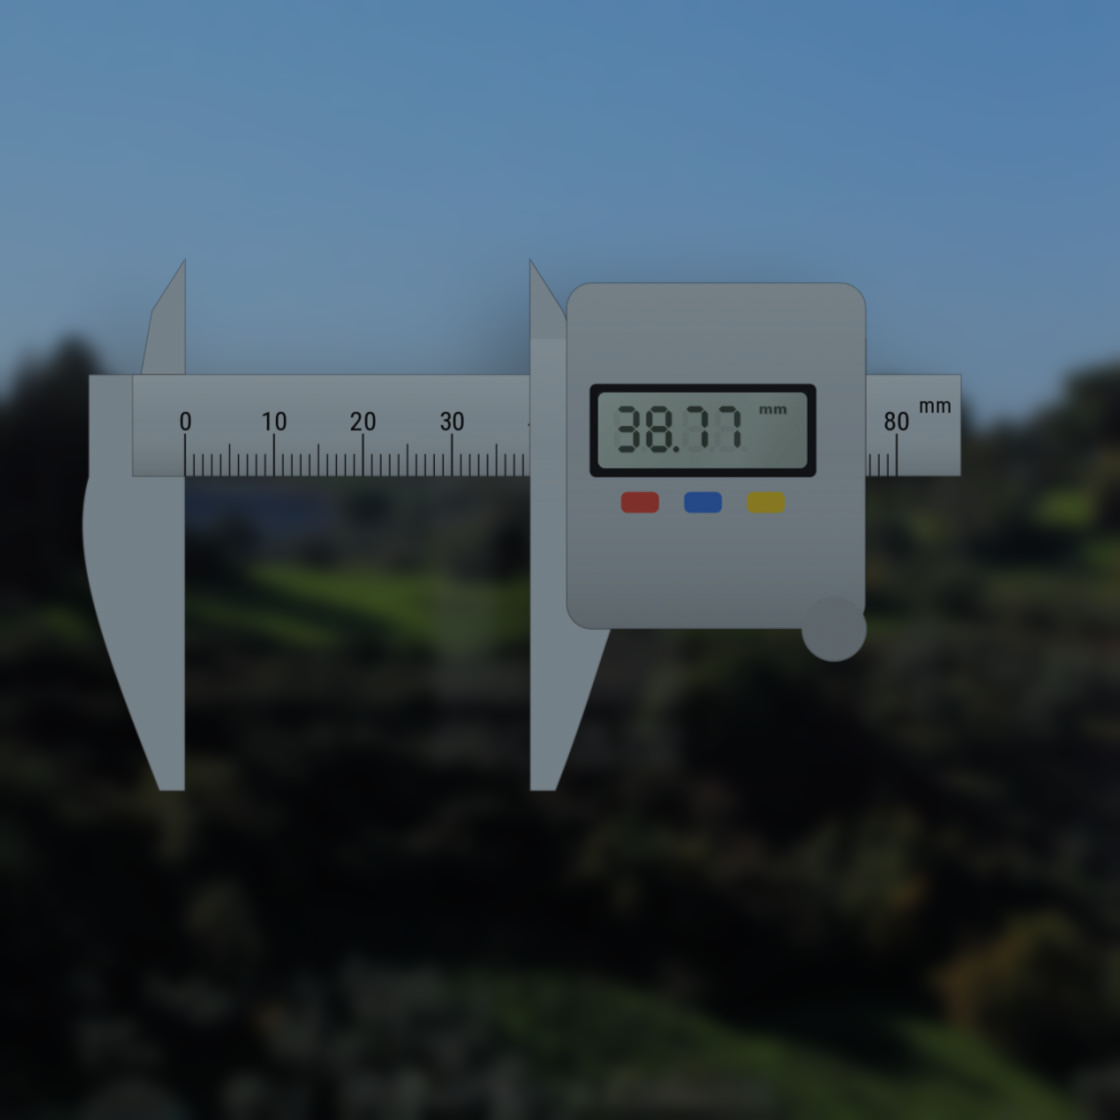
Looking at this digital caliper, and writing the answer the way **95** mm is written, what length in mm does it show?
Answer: **38.77** mm
